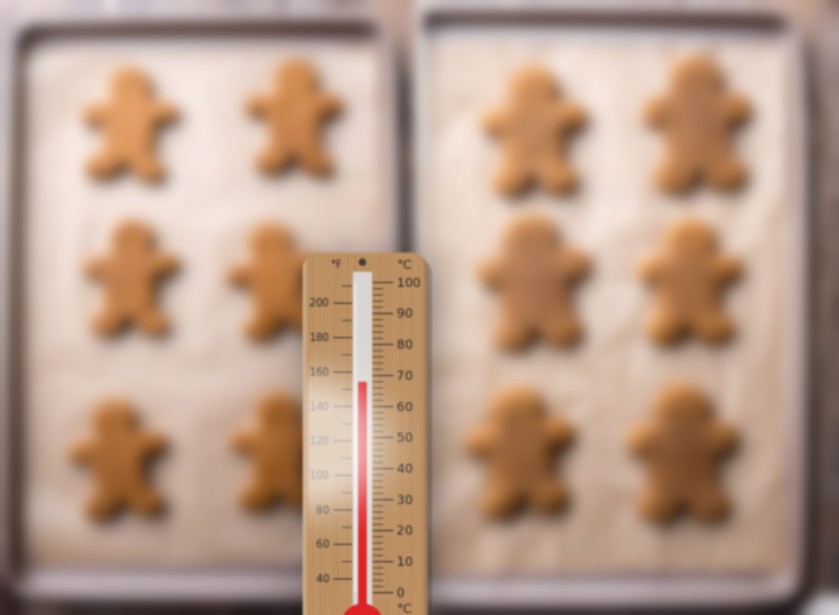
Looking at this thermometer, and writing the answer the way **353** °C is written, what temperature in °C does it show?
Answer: **68** °C
